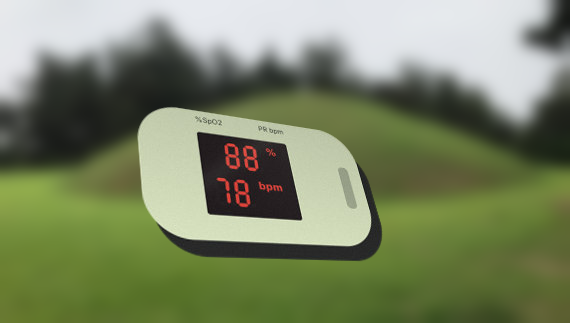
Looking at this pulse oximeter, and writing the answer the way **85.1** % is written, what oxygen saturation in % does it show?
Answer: **88** %
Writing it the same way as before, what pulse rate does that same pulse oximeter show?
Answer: **78** bpm
